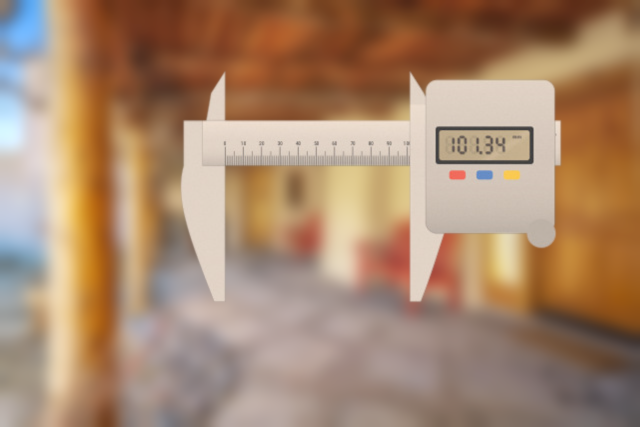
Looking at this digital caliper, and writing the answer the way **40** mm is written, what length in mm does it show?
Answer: **101.34** mm
